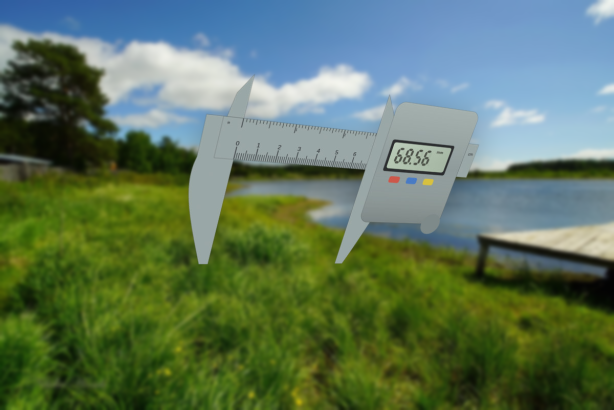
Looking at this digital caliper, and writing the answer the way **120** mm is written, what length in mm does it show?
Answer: **68.56** mm
